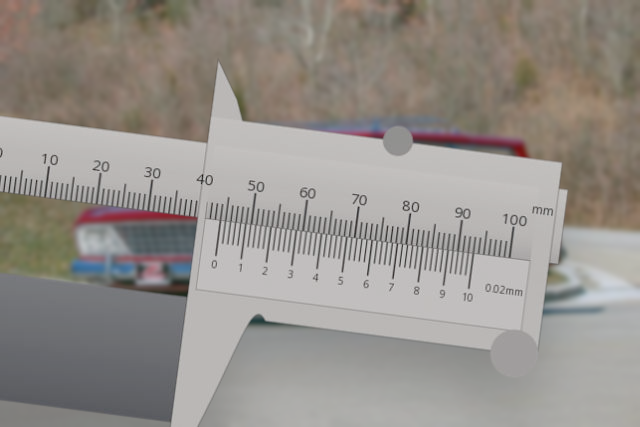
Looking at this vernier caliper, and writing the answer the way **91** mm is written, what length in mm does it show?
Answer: **44.0** mm
